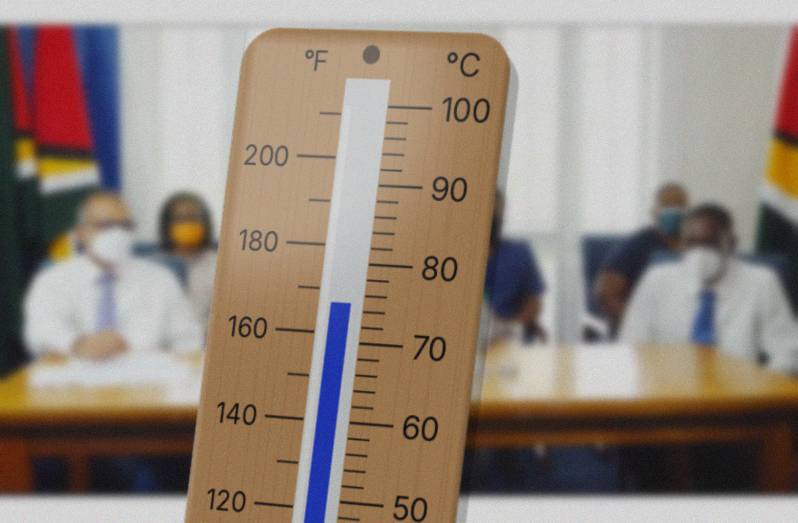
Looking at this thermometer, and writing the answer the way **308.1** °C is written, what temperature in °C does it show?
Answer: **75** °C
